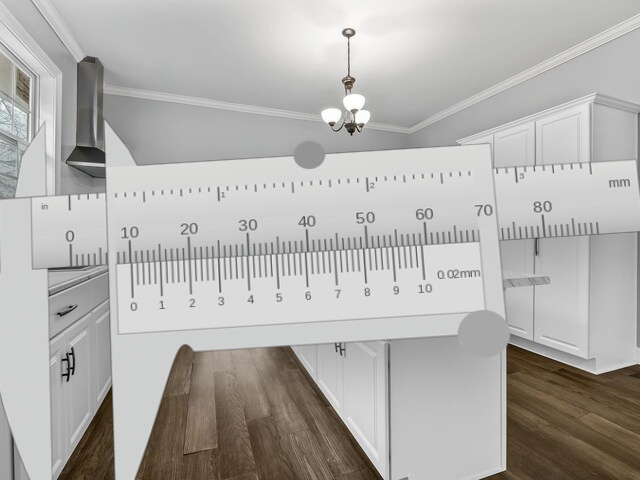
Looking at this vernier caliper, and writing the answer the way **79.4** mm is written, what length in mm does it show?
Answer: **10.2** mm
